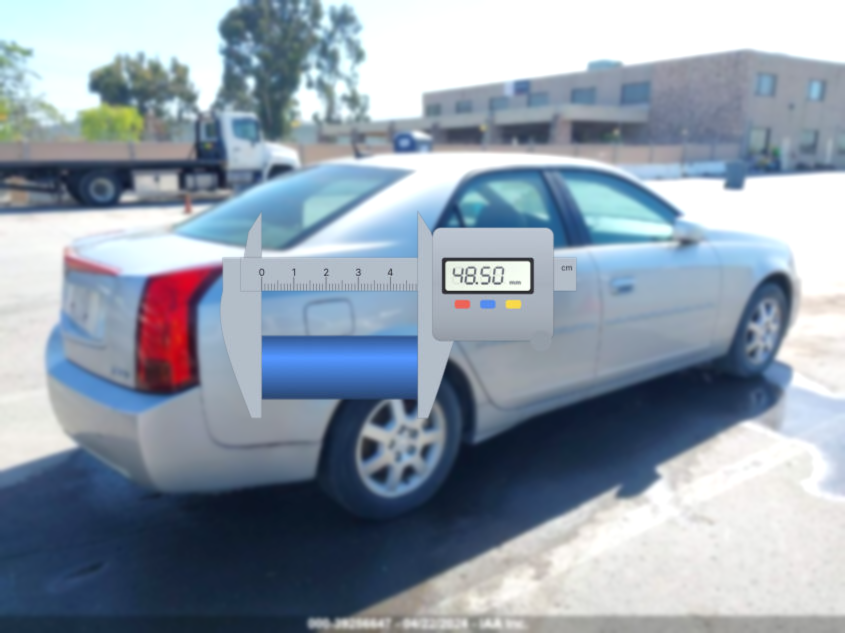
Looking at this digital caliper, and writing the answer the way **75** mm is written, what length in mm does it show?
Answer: **48.50** mm
